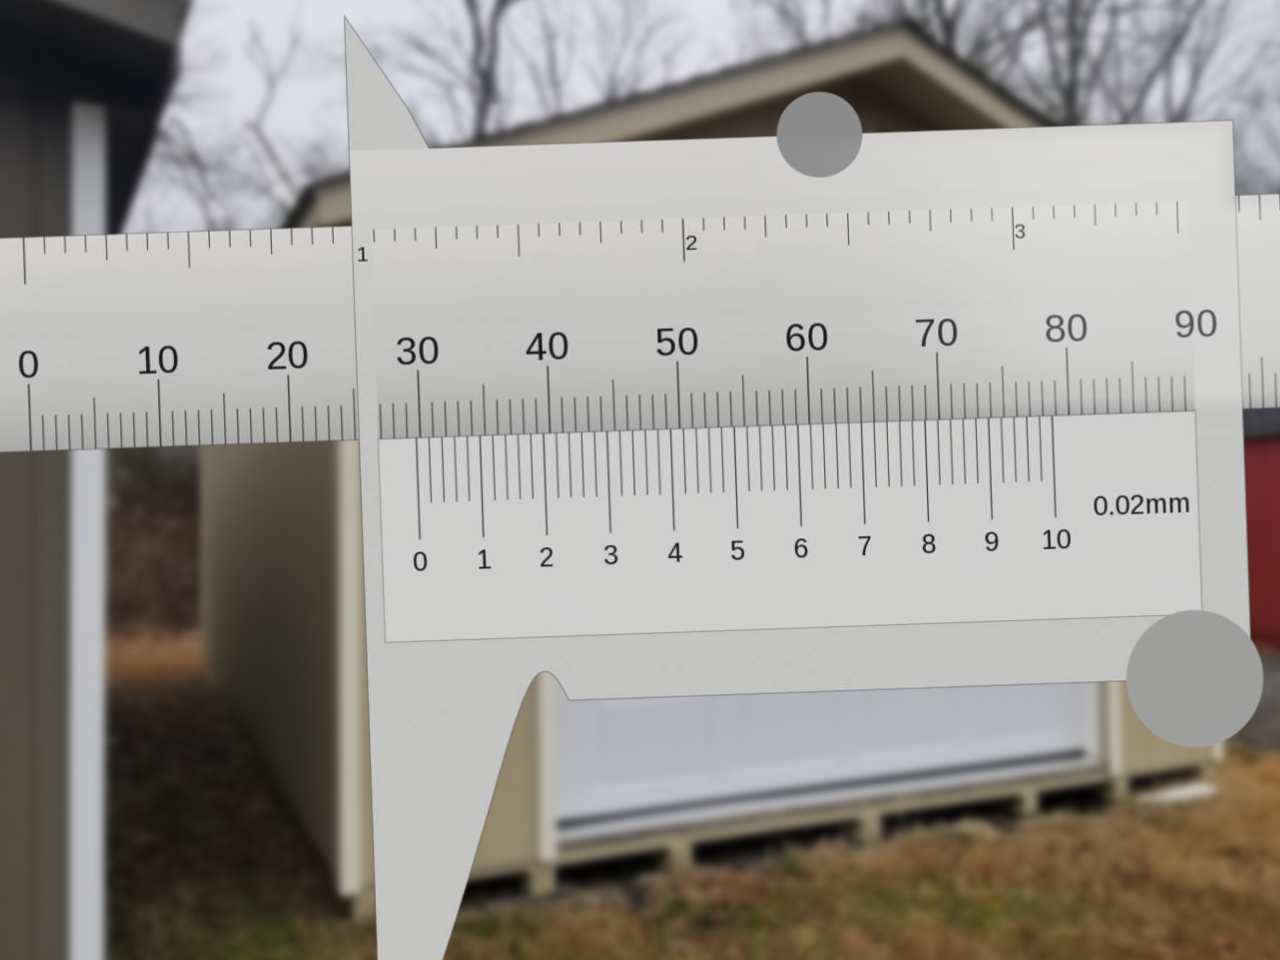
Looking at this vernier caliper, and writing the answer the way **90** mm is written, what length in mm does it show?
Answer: **29.7** mm
